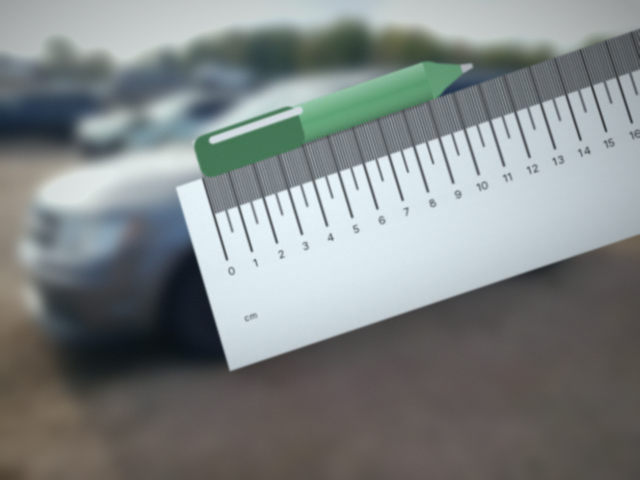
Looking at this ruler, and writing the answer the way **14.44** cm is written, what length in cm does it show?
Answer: **11** cm
